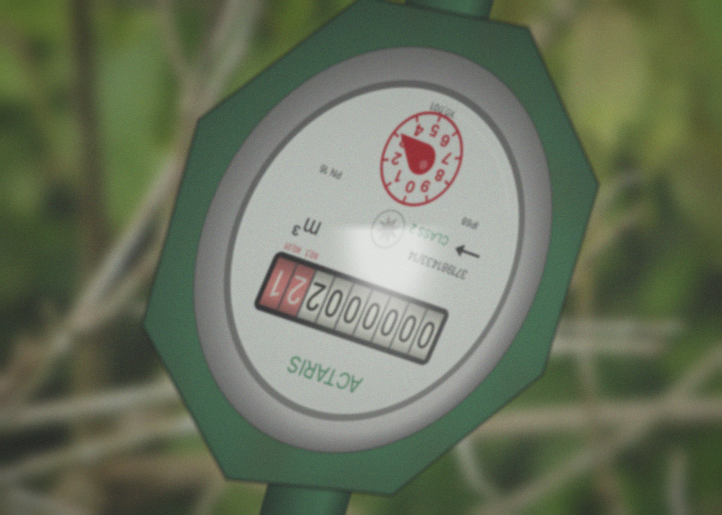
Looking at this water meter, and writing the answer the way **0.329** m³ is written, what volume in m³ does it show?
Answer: **2.213** m³
